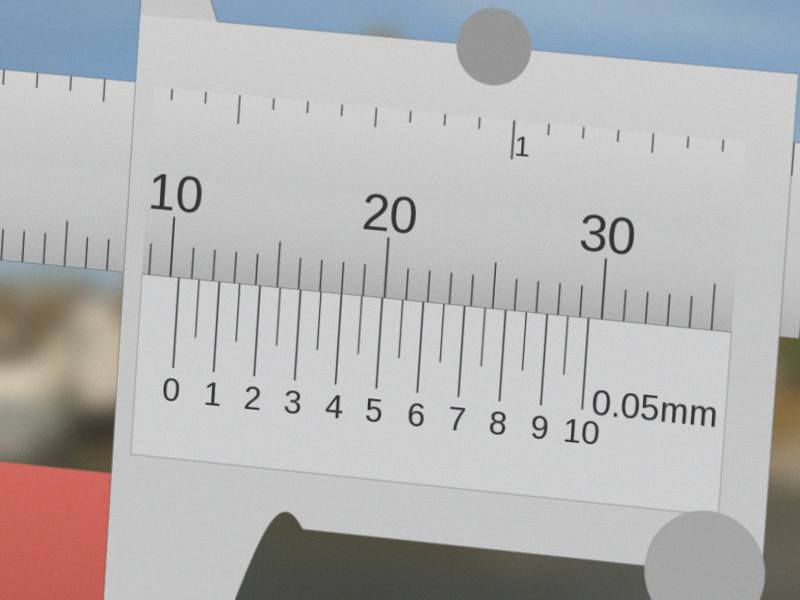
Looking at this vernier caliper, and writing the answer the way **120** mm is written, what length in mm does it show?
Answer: **10.4** mm
